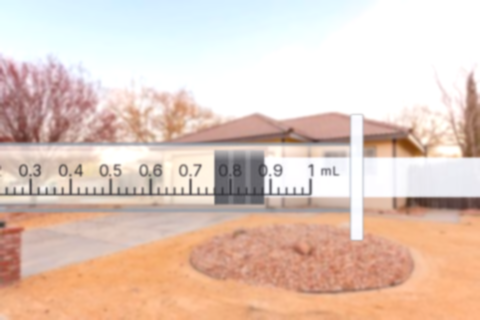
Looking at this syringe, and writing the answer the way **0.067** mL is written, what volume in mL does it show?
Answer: **0.76** mL
